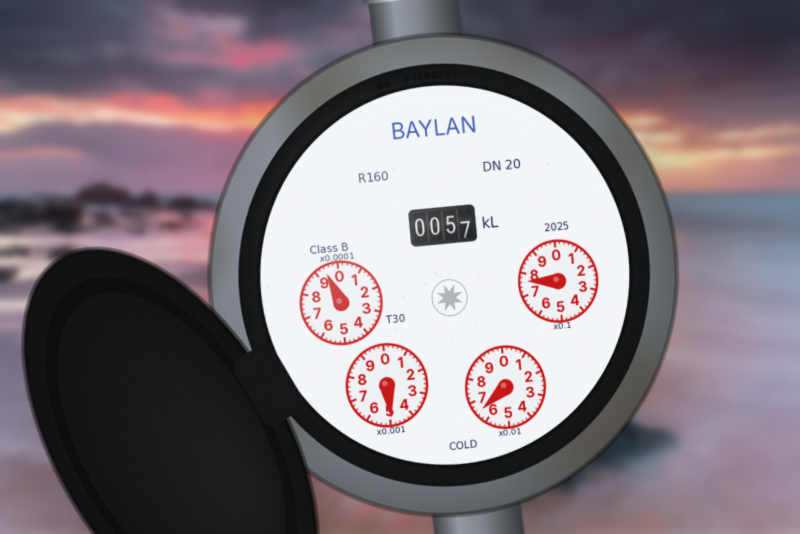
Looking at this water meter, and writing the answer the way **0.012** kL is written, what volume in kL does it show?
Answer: **56.7649** kL
